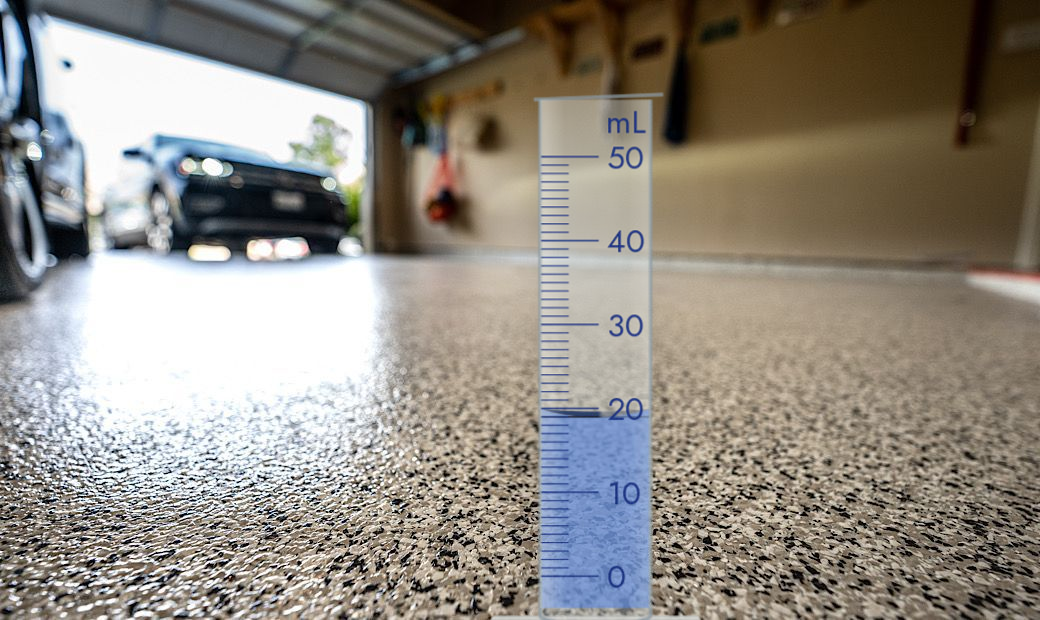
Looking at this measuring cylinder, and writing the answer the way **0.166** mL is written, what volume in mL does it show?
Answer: **19** mL
